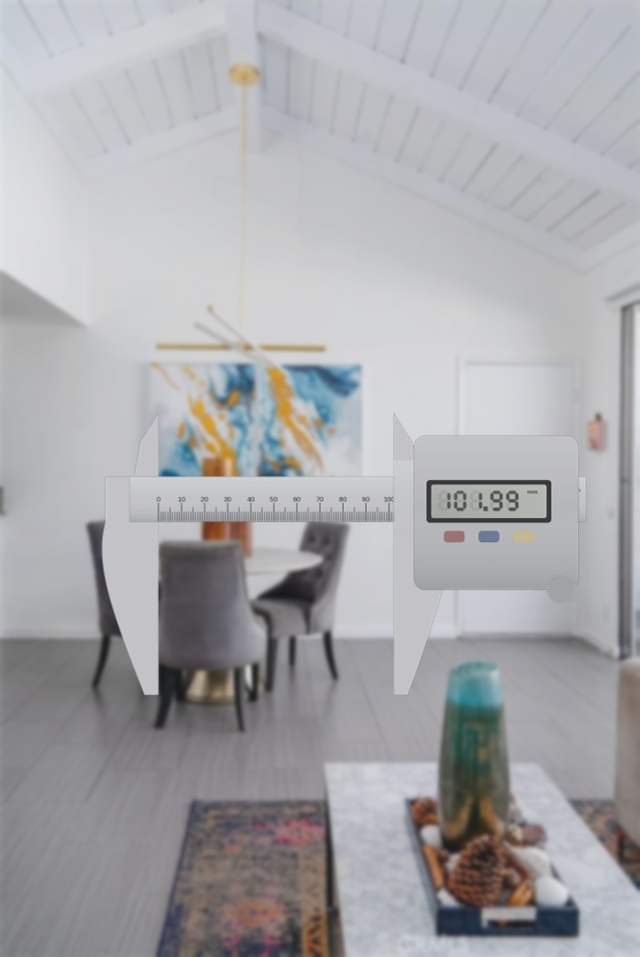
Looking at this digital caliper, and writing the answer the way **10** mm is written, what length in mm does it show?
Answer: **101.99** mm
